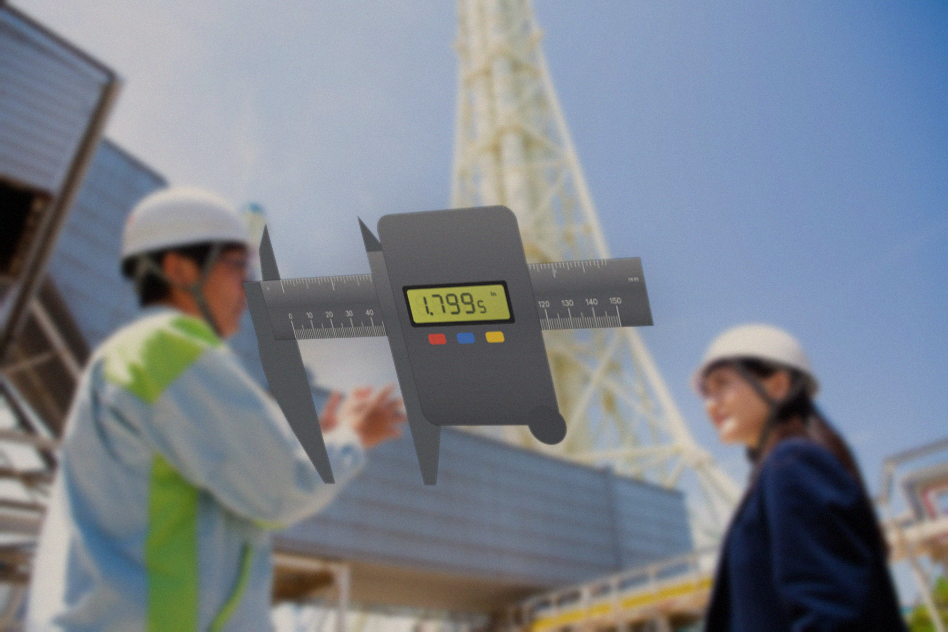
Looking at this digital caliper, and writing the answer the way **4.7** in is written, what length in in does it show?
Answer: **1.7995** in
